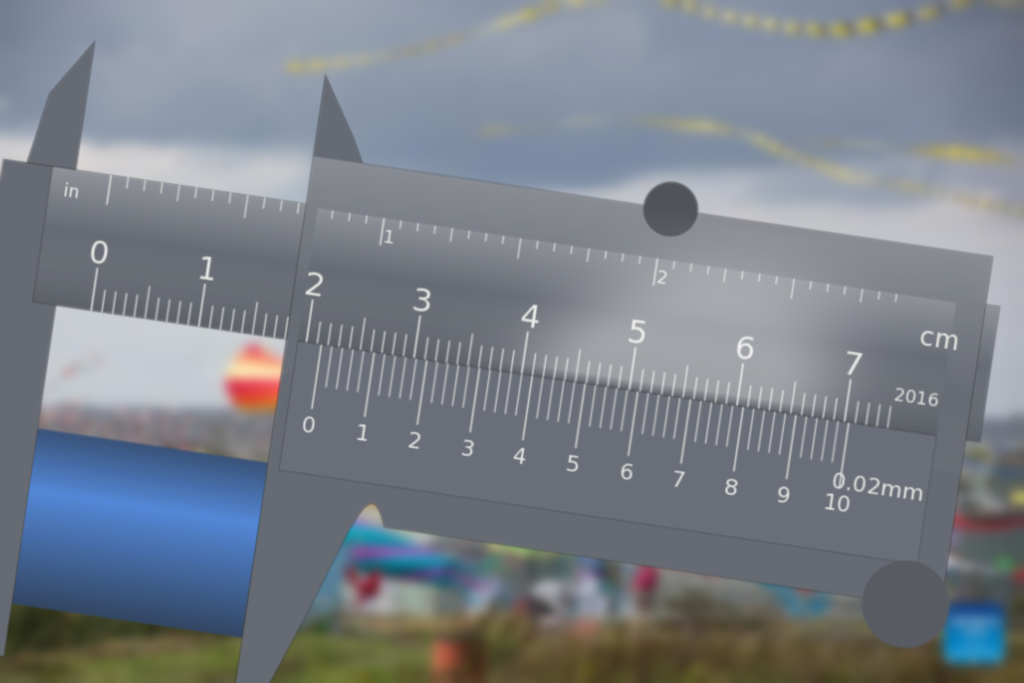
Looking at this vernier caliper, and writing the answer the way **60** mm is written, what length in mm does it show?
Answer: **21.4** mm
